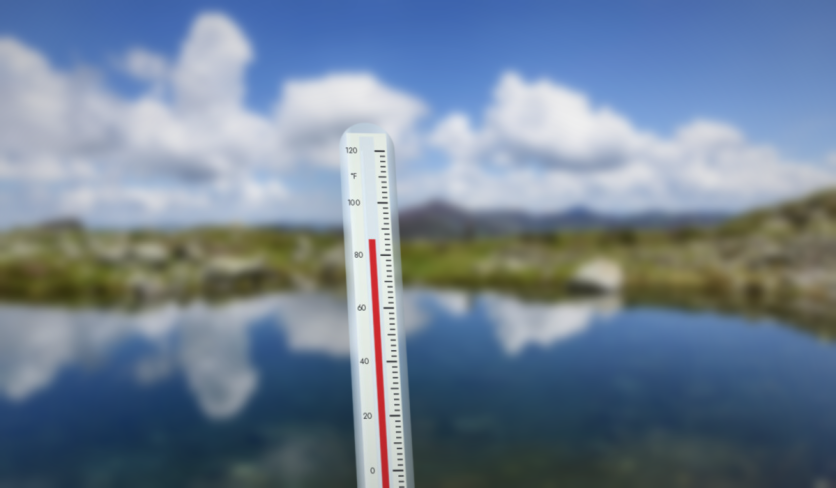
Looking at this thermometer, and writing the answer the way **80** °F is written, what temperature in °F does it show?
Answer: **86** °F
